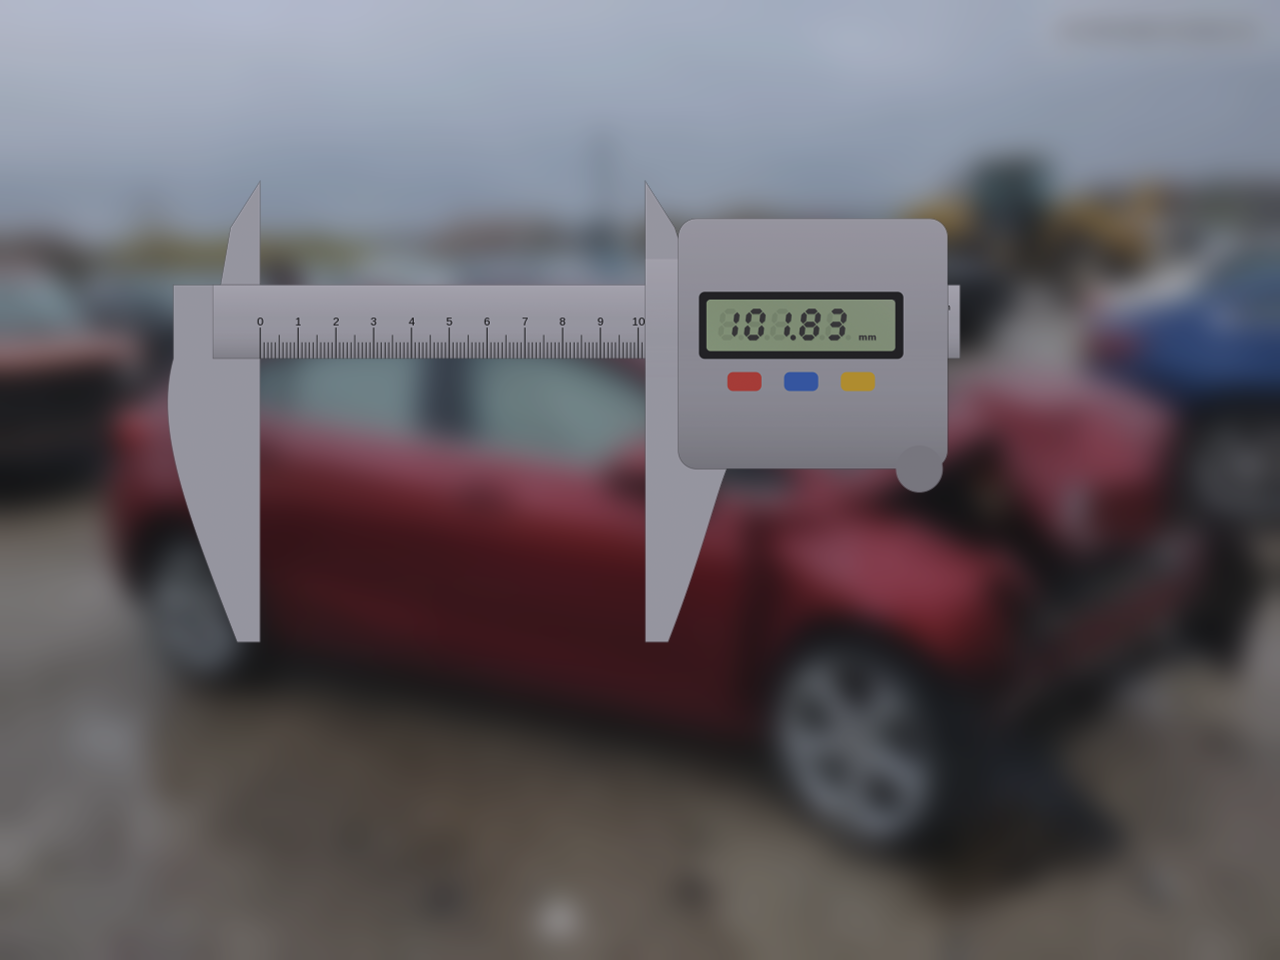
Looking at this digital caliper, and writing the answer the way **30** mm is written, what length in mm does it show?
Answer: **101.83** mm
